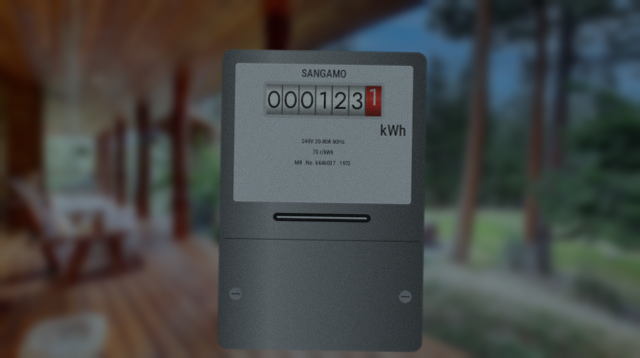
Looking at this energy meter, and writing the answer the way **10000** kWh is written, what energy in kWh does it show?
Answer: **123.1** kWh
